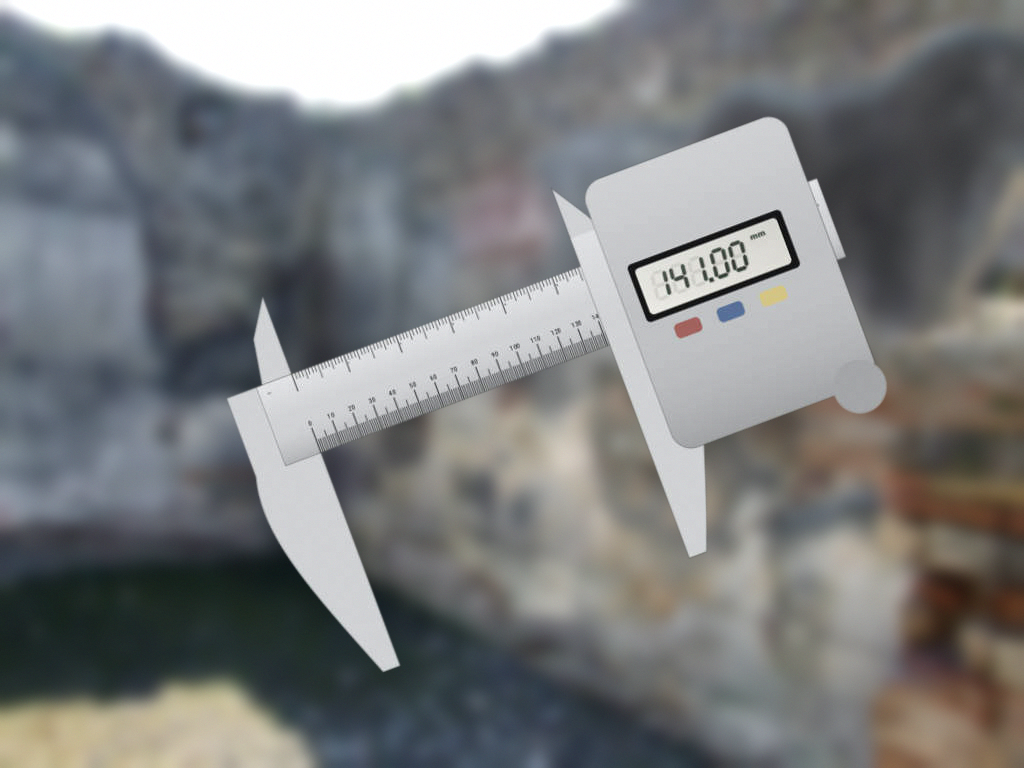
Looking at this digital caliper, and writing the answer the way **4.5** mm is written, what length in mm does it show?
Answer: **141.00** mm
